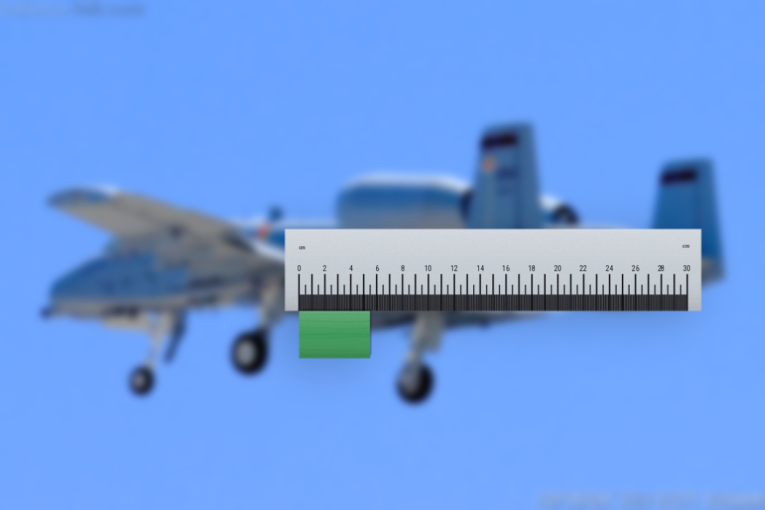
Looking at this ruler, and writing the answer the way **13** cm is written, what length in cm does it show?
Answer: **5.5** cm
